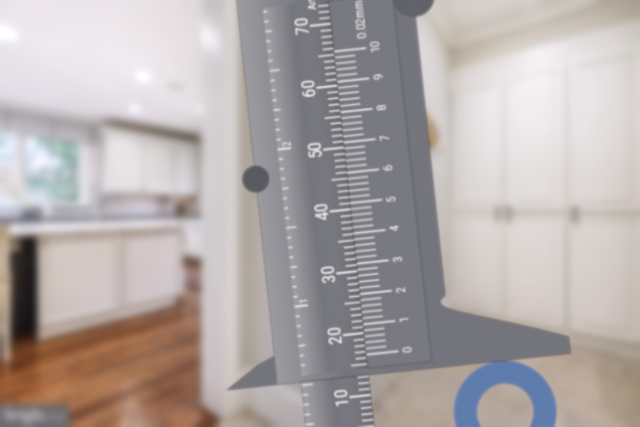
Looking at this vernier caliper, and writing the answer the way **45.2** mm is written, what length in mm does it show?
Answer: **16.5** mm
